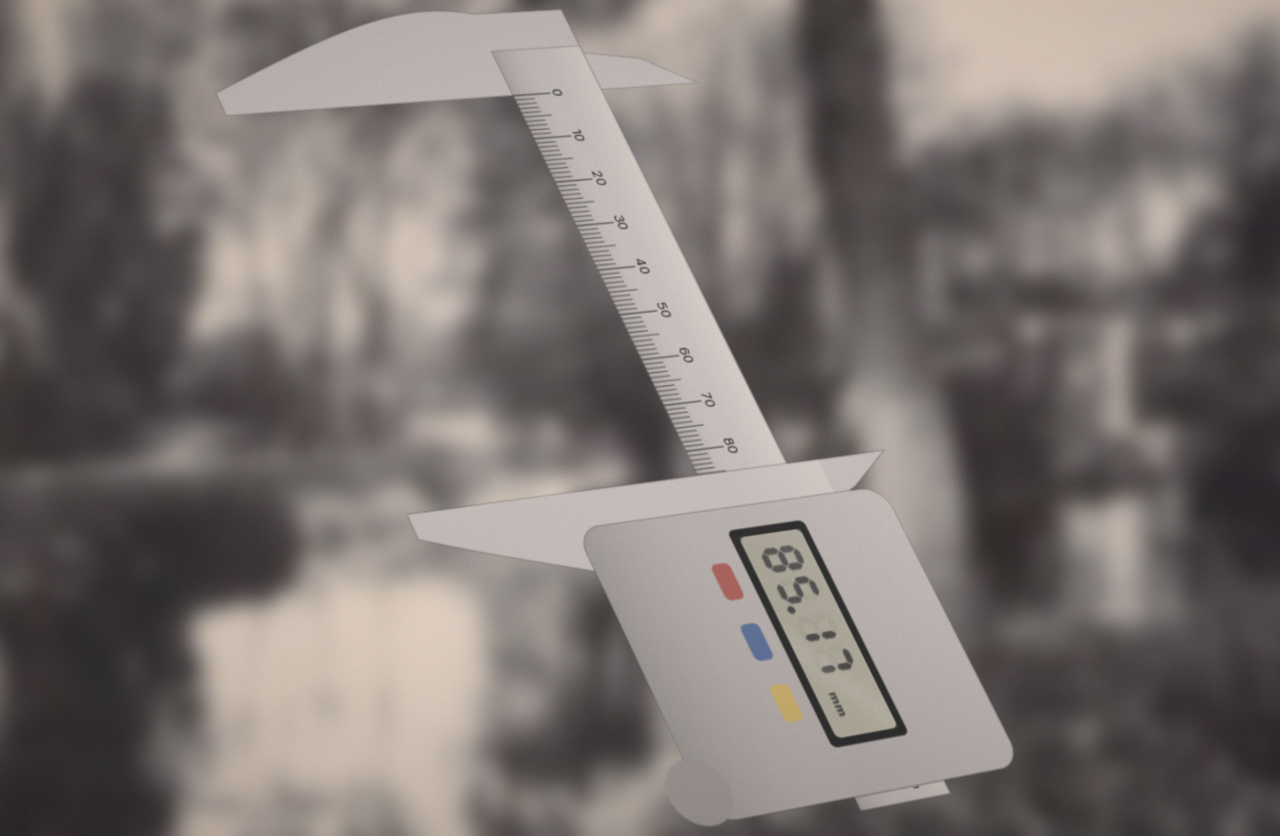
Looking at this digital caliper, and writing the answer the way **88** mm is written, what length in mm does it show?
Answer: **85.17** mm
